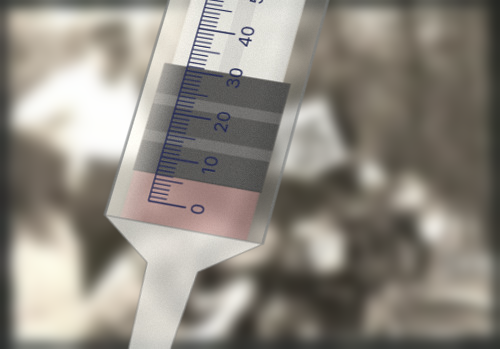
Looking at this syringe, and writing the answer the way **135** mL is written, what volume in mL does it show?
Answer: **6** mL
